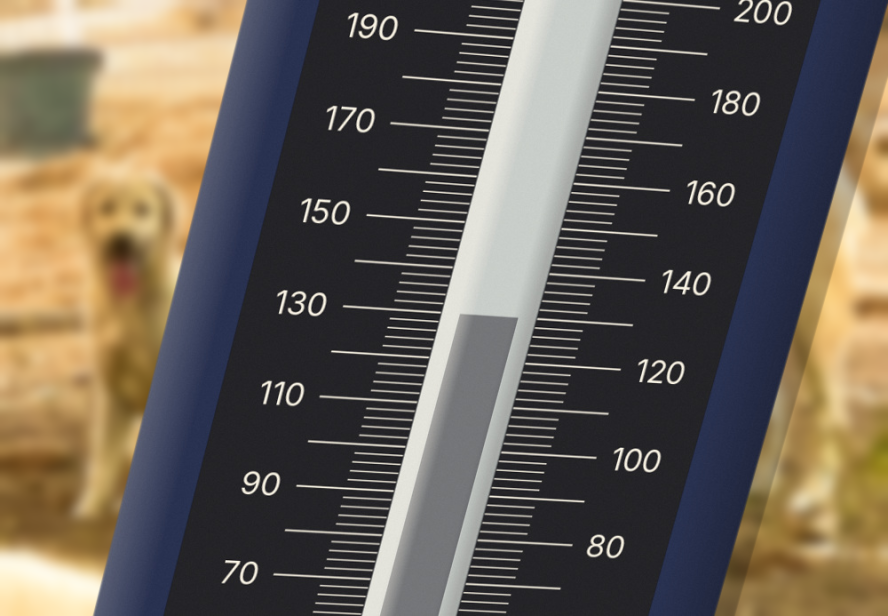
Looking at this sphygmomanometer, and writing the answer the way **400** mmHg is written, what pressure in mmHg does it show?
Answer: **130** mmHg
